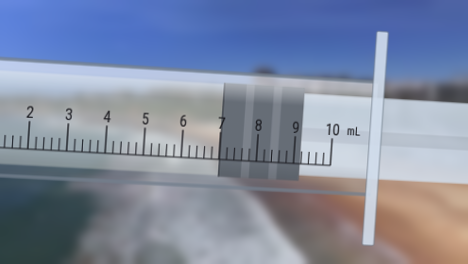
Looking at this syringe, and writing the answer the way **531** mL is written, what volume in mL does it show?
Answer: **7** mL
